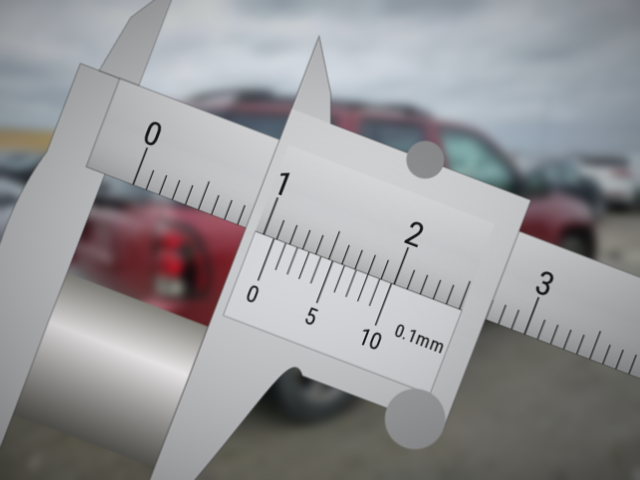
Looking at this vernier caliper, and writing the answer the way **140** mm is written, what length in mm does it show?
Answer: **10.8** mm
